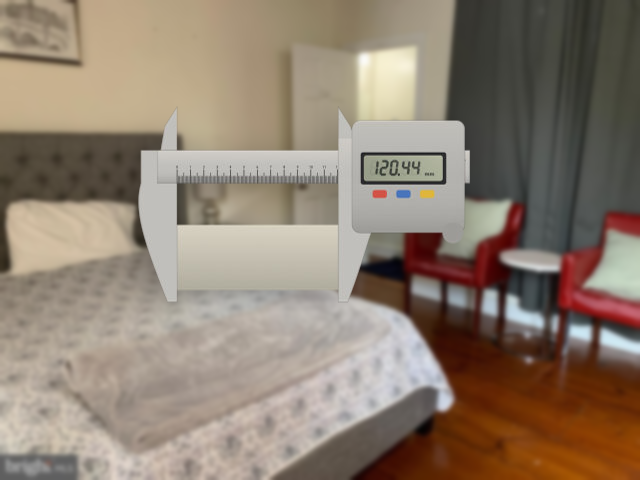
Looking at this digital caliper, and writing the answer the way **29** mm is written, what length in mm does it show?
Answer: **120.44** mm
